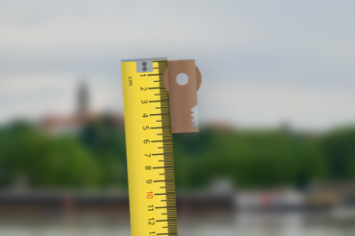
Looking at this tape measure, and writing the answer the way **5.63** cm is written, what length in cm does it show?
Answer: **5.5** cm
